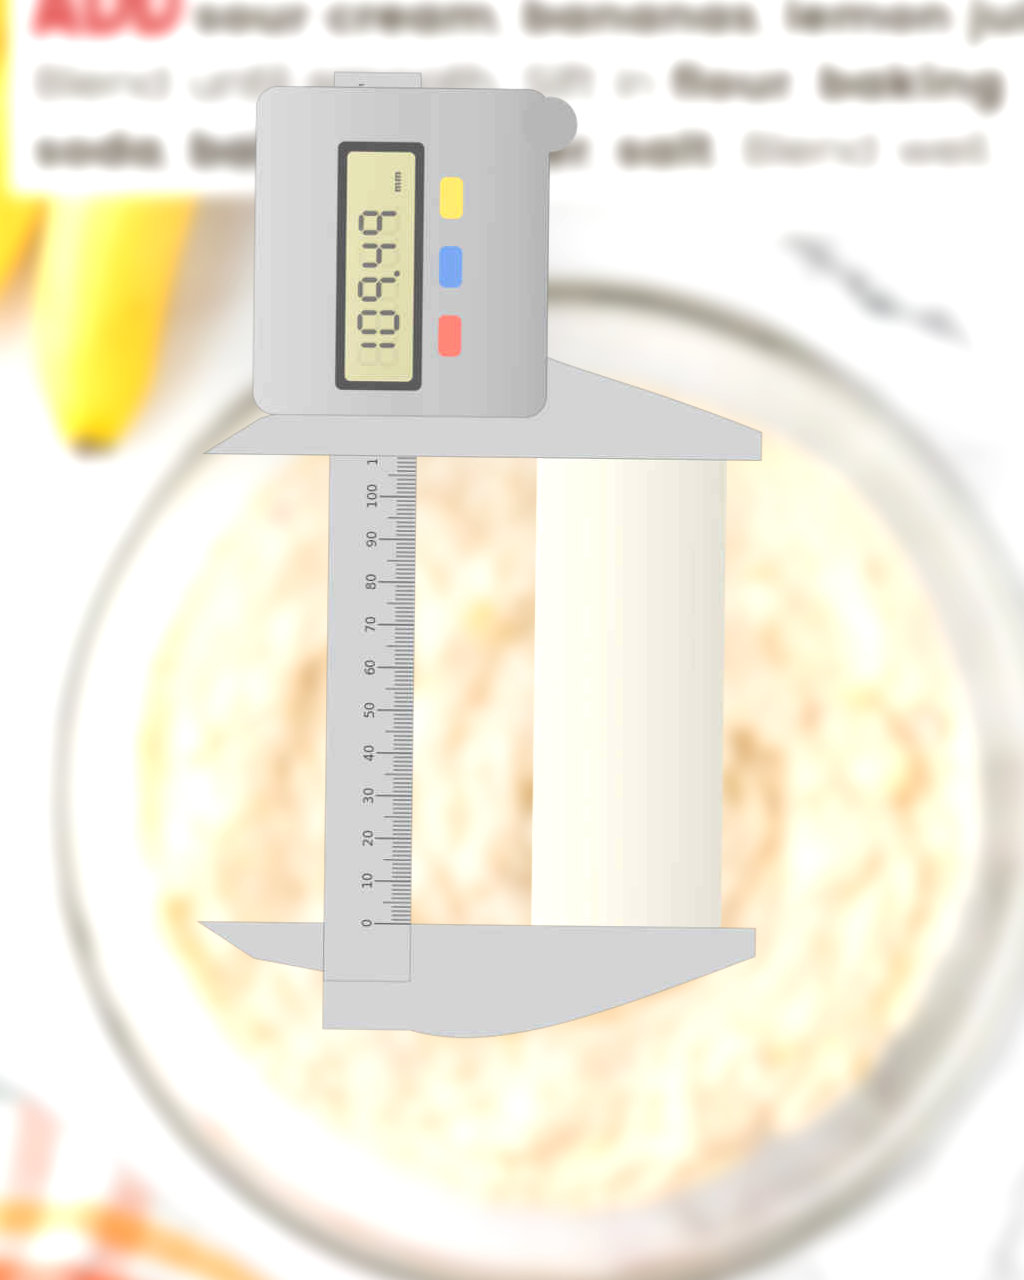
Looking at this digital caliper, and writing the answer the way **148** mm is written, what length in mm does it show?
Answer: **109.49** mm
